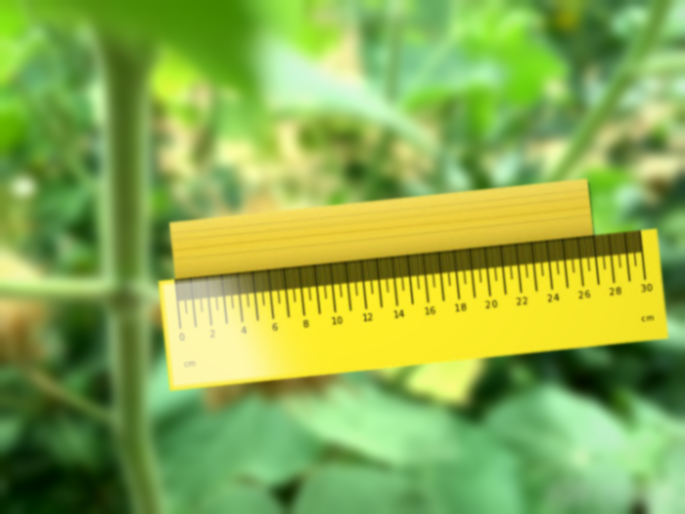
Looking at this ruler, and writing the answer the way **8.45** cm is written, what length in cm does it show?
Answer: **27** cm
